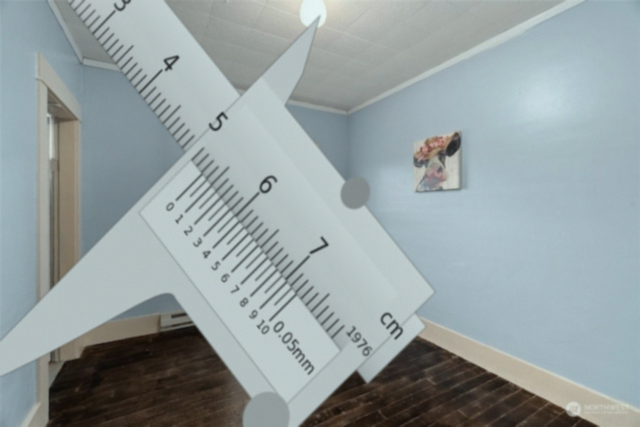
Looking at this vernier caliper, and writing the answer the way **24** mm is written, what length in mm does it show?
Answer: **53.2** mm
